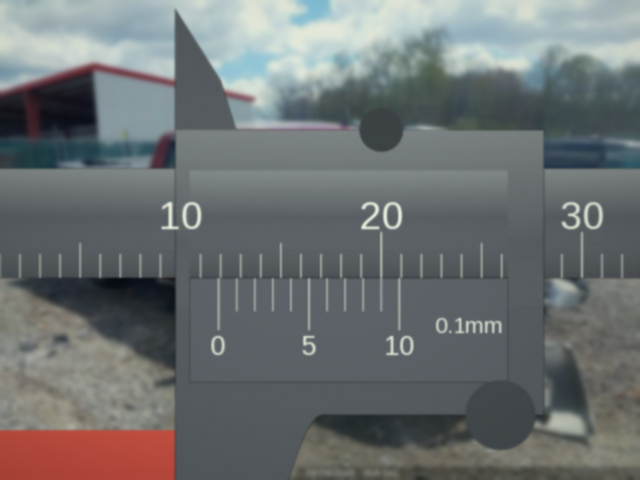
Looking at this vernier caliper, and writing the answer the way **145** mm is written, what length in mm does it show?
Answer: **11.9** mm
